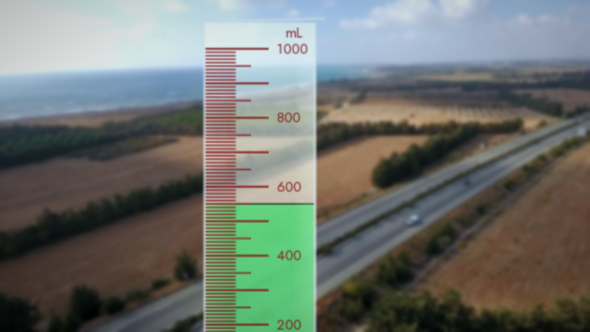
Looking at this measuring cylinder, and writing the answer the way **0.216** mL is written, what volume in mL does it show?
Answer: **550** mL
